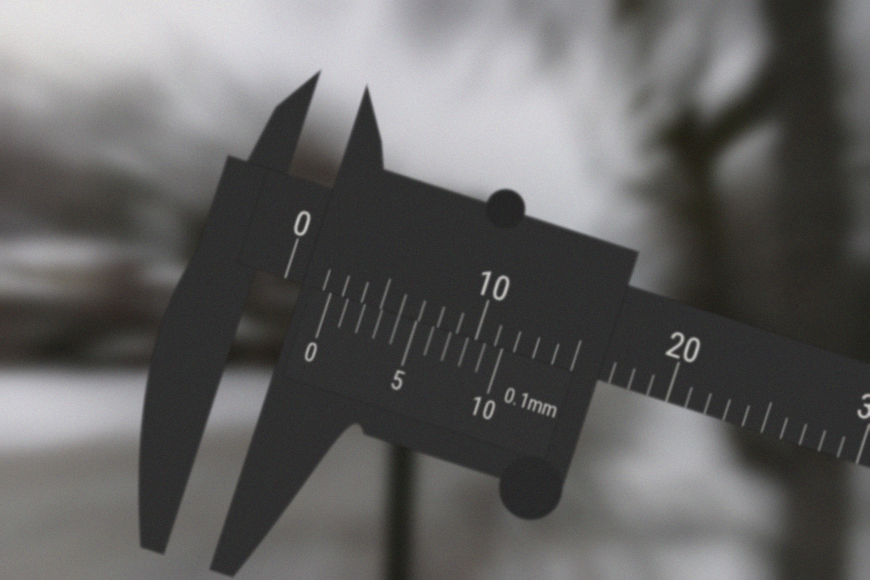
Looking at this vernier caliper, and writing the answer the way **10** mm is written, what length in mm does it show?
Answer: **2.4** mm
